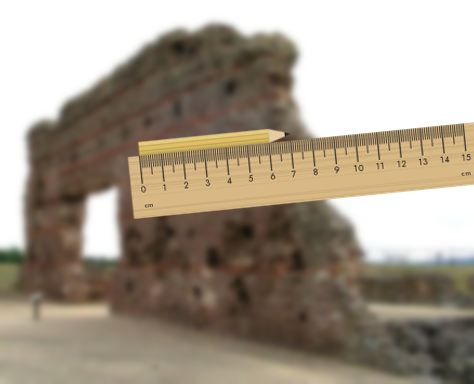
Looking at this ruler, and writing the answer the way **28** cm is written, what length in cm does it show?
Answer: **7** cm
